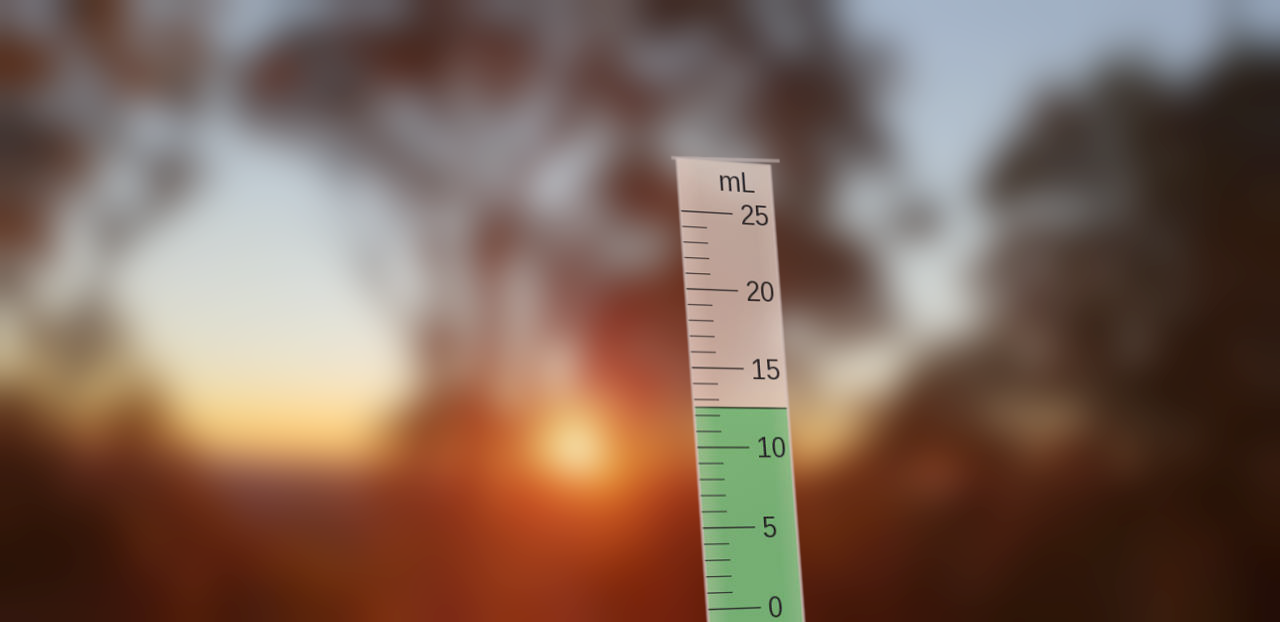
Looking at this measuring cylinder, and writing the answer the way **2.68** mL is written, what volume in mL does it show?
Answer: **12.5** mL
